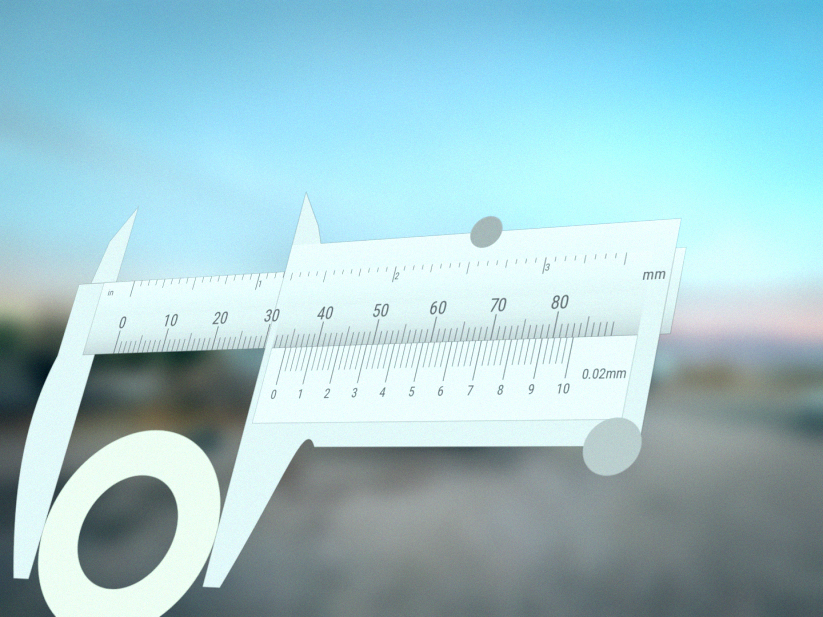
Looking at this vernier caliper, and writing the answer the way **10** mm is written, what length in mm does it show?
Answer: **34.2** mm
